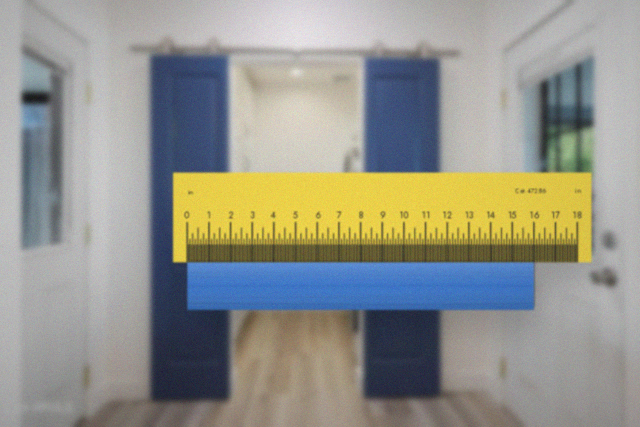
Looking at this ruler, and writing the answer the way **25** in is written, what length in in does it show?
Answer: **16** in
